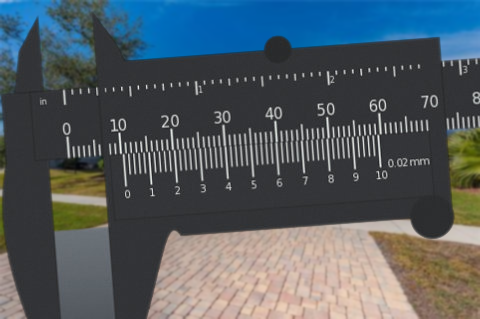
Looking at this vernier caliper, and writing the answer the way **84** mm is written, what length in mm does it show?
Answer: **10.5** mm
